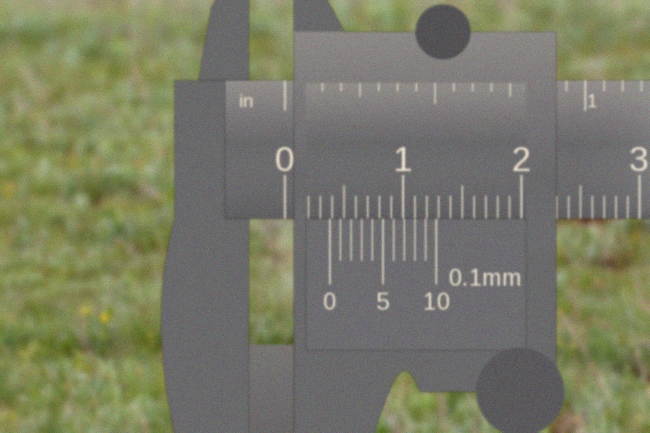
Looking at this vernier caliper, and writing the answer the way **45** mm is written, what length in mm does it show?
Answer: **3.8** mm
